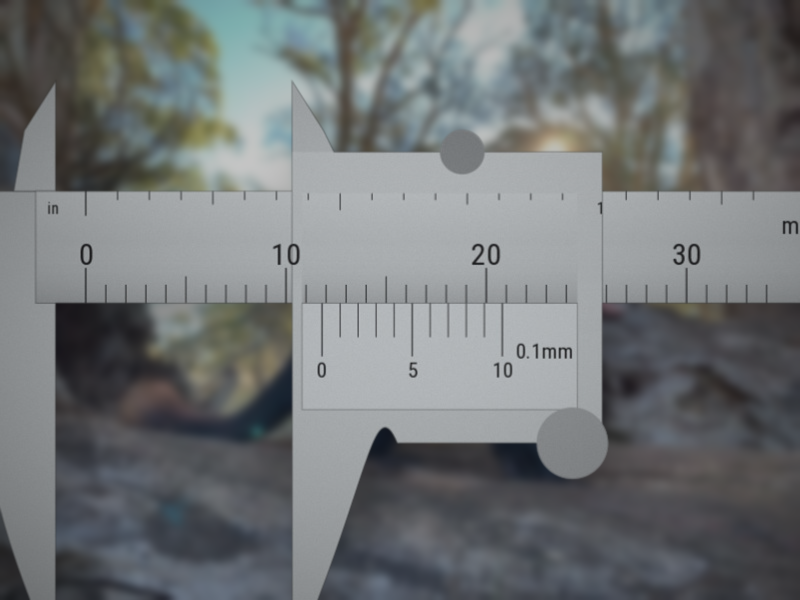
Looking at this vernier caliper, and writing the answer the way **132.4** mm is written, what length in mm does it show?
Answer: **11.8** mm
